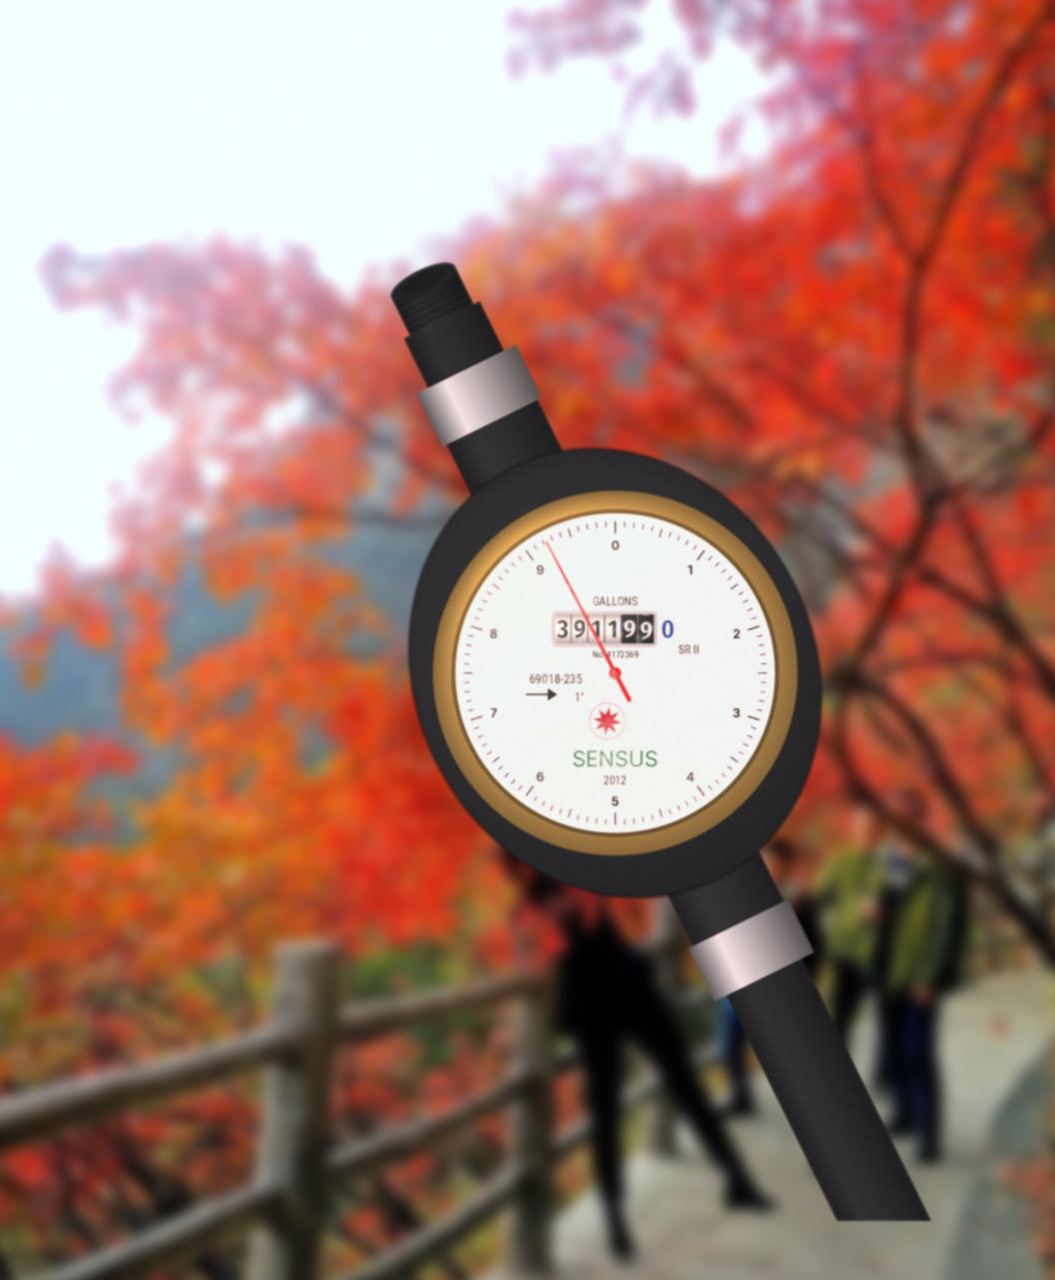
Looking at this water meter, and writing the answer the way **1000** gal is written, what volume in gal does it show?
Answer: **3911989.2** gal
